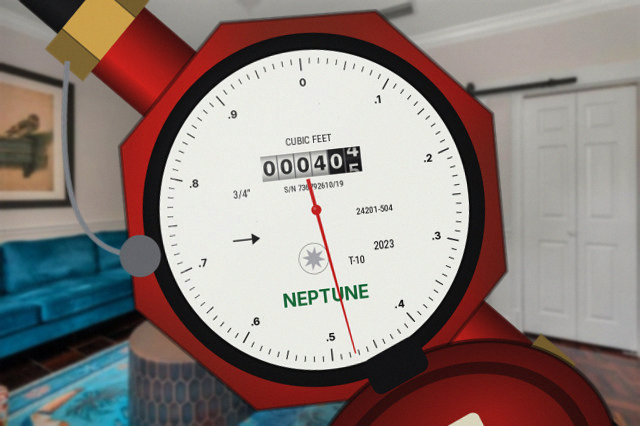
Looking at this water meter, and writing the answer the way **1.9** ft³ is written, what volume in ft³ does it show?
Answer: **404.47** ft³
